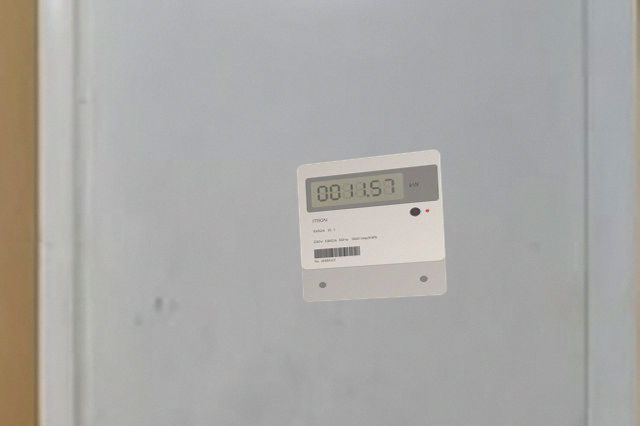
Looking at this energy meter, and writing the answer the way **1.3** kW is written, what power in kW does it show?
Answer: **11.57** kW
